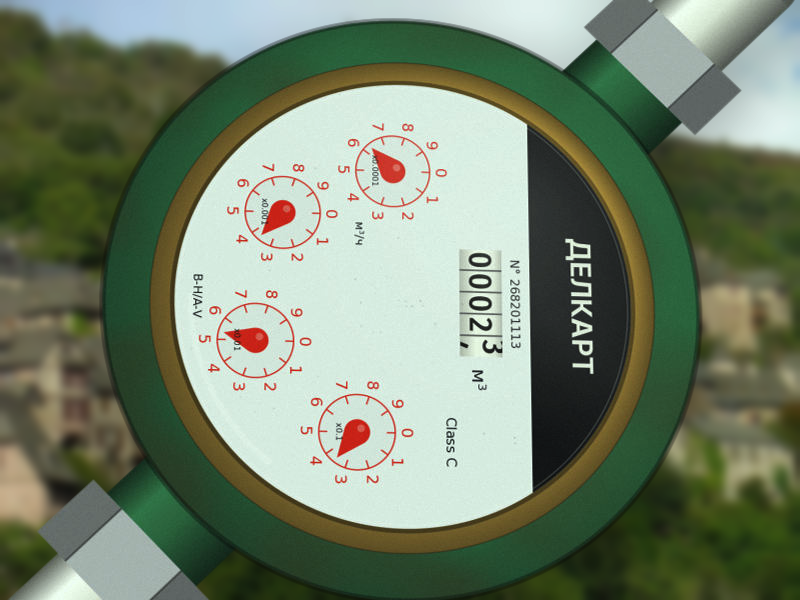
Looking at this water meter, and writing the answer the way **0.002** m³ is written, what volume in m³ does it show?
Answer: **23.3536** m³
